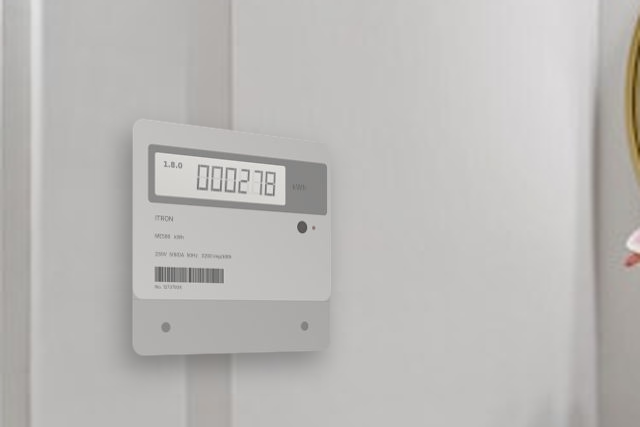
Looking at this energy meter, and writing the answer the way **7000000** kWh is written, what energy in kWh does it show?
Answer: **278** kWh
